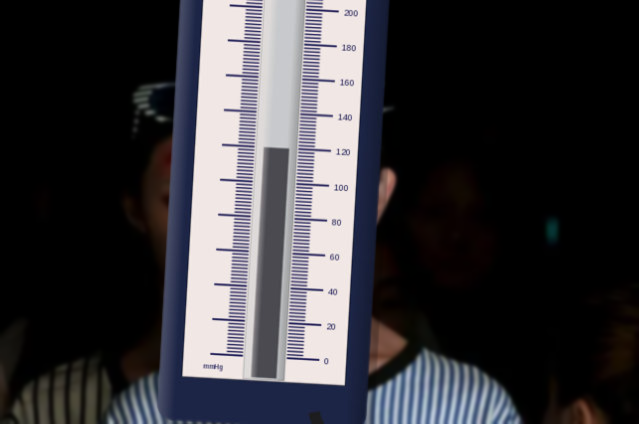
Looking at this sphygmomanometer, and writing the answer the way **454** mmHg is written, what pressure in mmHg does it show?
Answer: **120** mmHg
